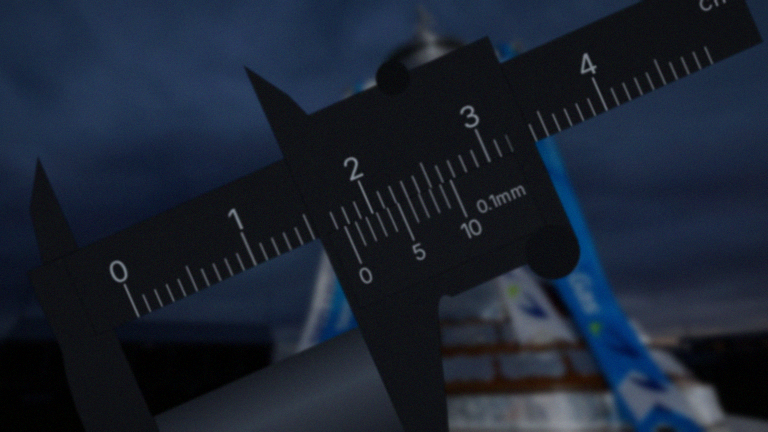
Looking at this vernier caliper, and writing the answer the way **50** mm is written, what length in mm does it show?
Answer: **17.6** mm
